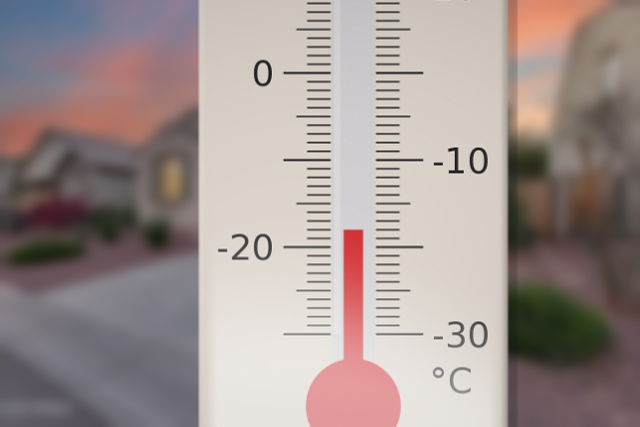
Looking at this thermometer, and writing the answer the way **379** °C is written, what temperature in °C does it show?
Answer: **-18** °C
